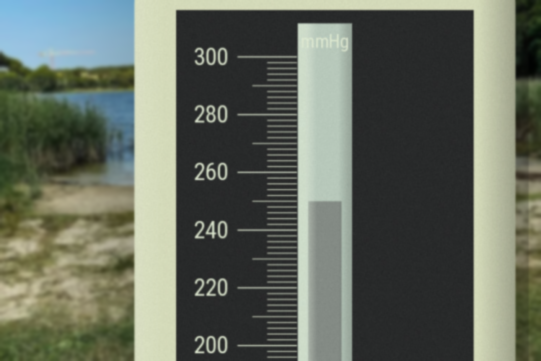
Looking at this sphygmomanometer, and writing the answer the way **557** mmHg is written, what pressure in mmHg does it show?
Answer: **250** mmHg
